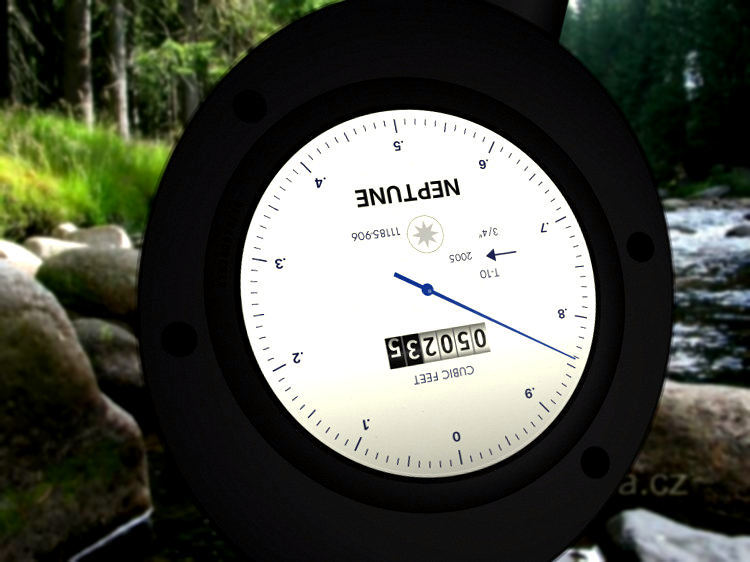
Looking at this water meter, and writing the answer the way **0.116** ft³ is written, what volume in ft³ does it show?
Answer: **50234.84** ft³
